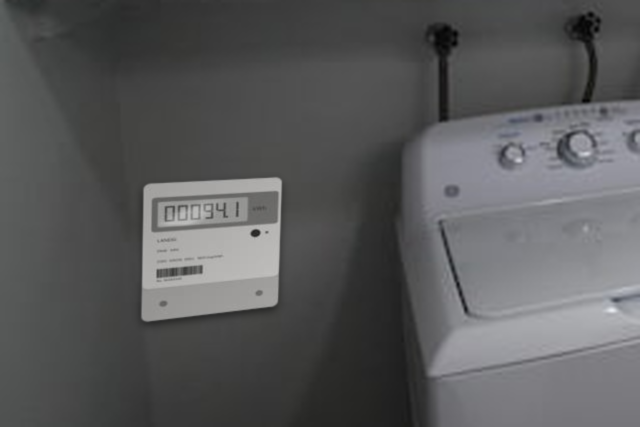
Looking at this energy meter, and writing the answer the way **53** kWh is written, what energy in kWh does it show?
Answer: **94.1** kWh
